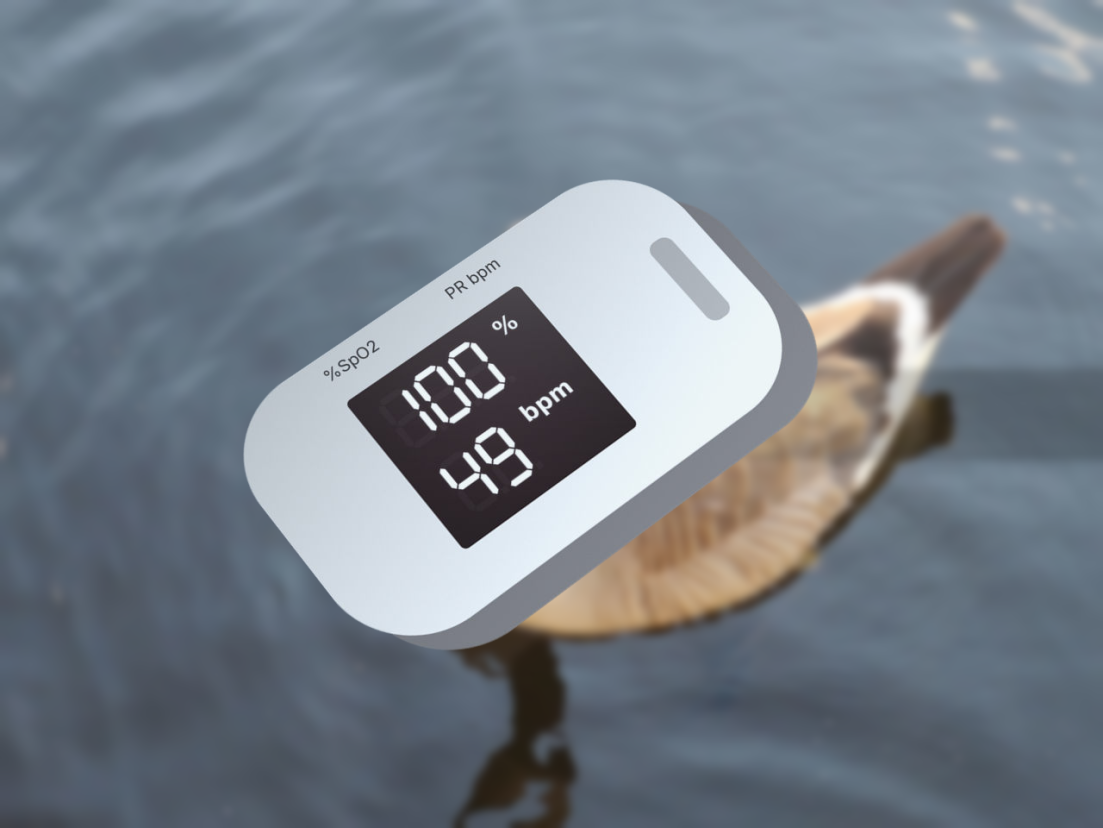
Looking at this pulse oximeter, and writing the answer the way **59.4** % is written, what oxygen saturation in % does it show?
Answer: **100** %
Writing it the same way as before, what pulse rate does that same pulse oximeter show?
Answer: **49** bpm
